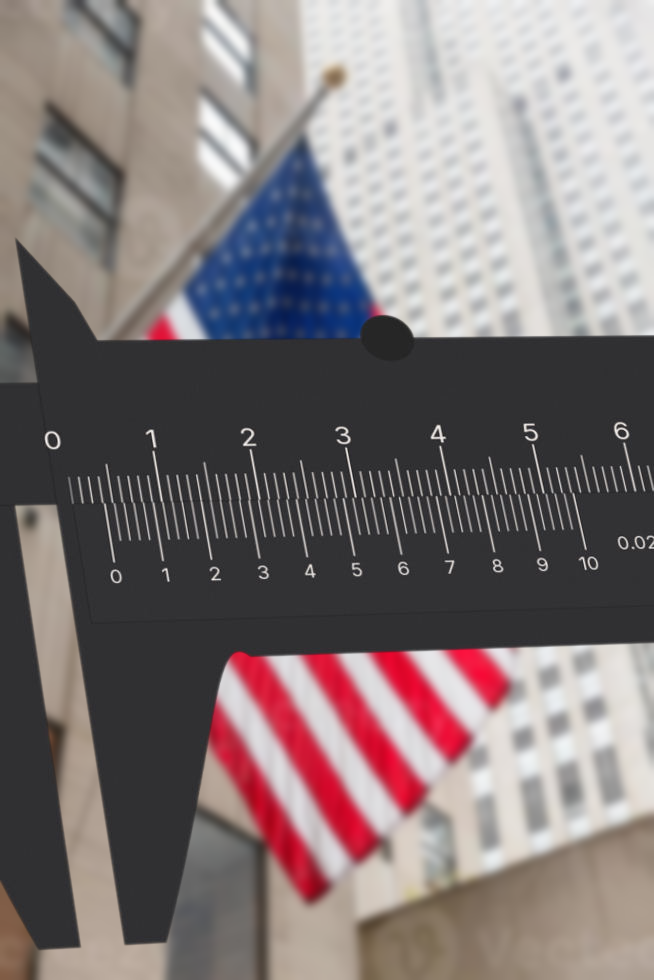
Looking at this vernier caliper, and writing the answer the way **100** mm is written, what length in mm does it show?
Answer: **4.2** mm
